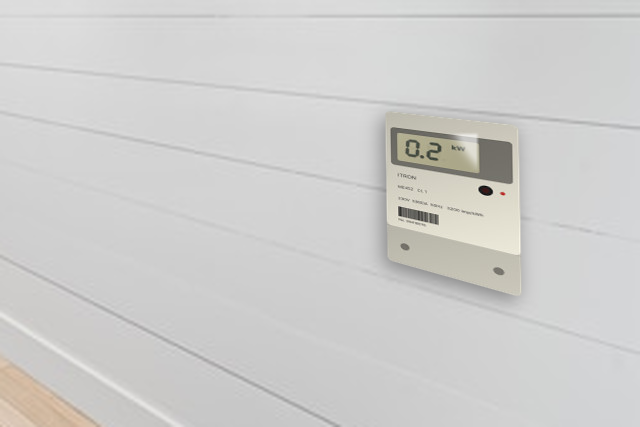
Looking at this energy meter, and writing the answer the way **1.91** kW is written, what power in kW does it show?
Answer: **0.2** kW
